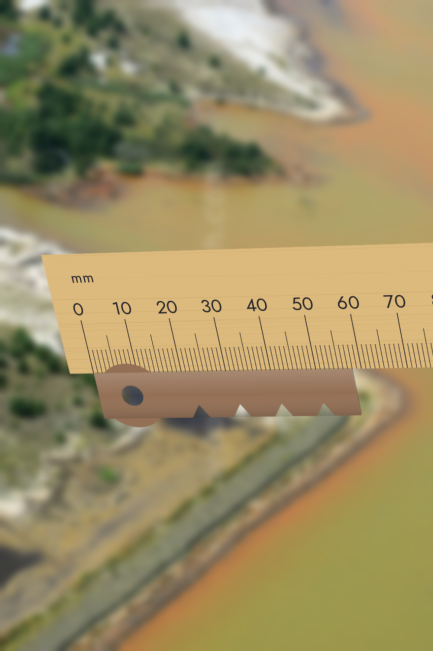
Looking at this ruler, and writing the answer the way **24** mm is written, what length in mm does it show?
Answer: **58** mm
